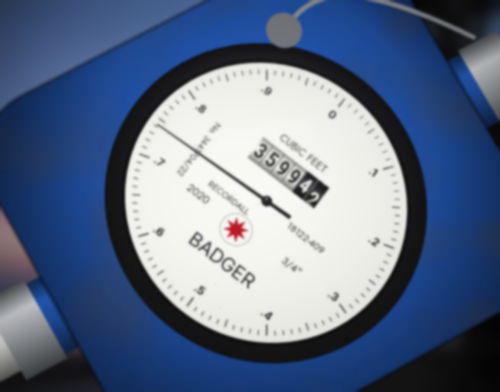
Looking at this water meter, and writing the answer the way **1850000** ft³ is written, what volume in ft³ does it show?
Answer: **359941.74** ft³
